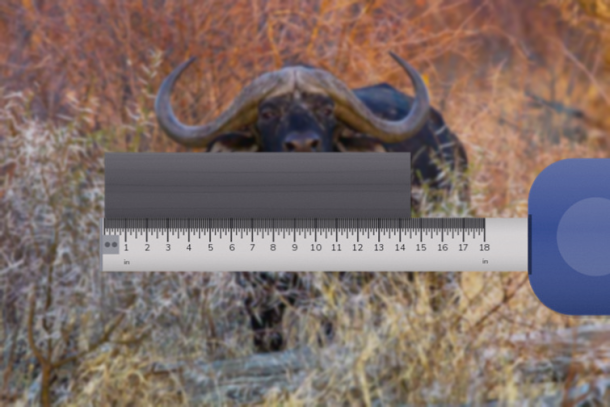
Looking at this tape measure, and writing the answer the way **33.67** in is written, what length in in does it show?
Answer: **14.5** in
